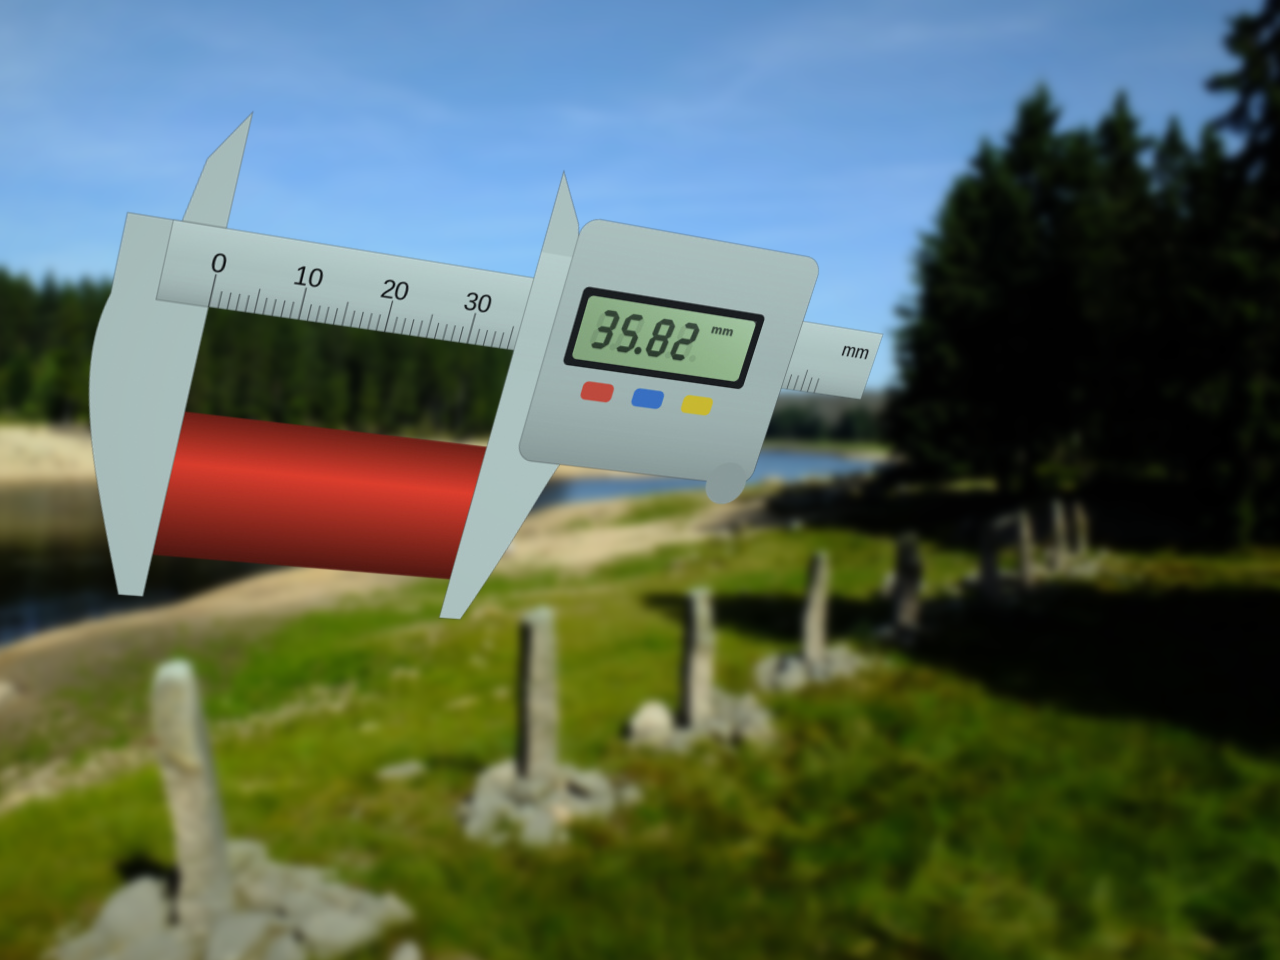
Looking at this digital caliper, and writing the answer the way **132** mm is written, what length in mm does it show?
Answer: **35.82** mm
